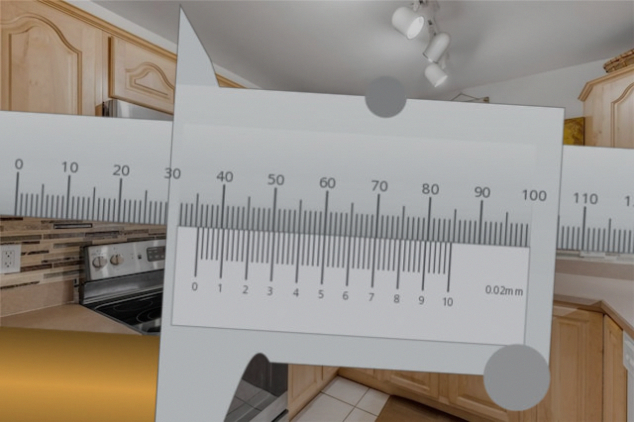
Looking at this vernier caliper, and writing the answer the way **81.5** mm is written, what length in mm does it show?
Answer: **35.5** mm
